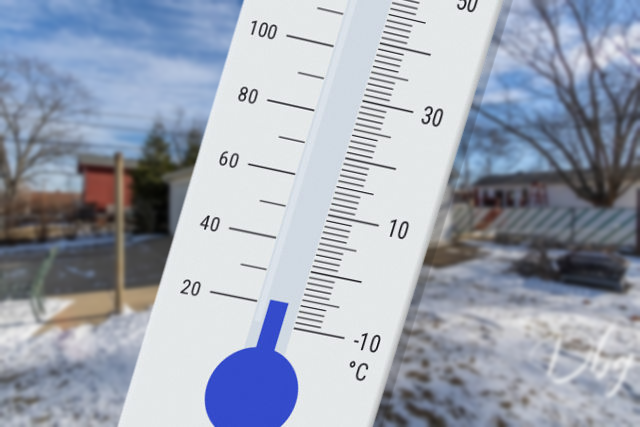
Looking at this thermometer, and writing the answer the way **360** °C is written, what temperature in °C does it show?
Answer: **-6** °C
